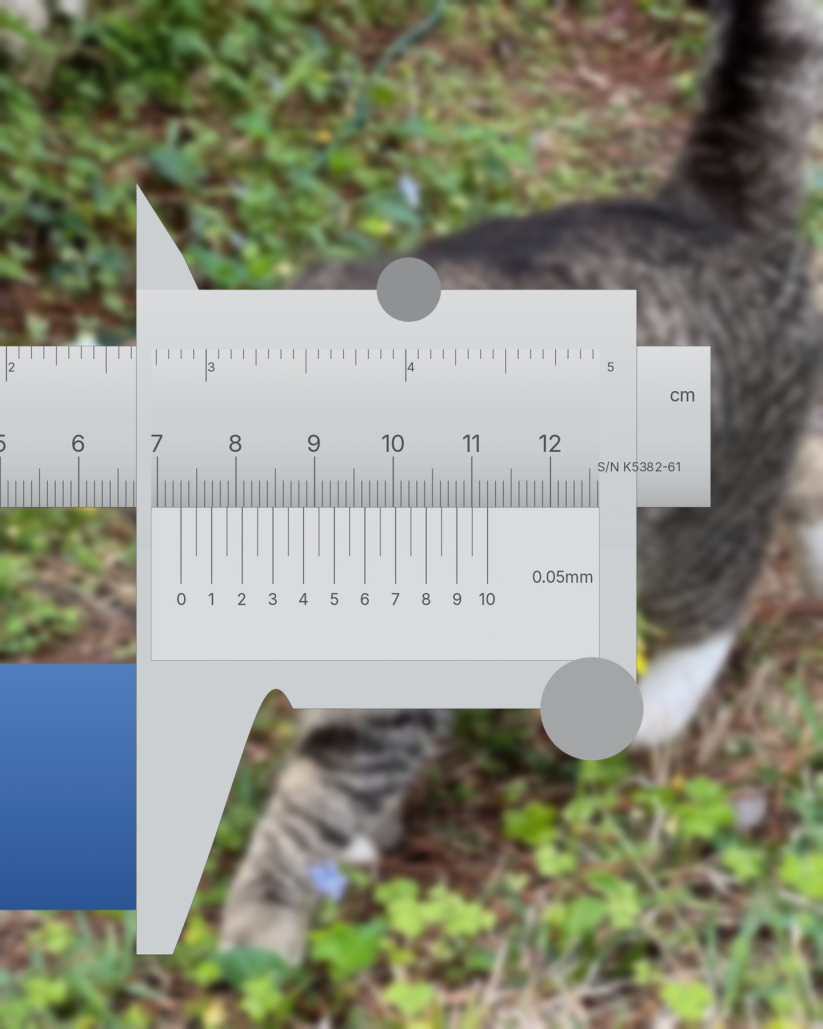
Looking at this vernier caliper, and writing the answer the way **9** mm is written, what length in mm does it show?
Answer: **73.0** mm
